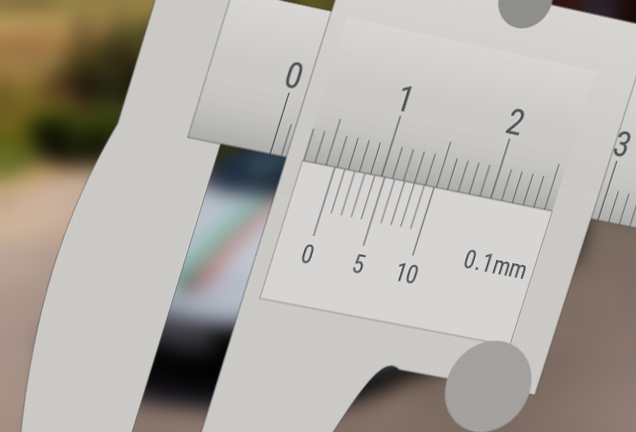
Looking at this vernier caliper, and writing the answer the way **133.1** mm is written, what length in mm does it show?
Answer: **5.8** mm
